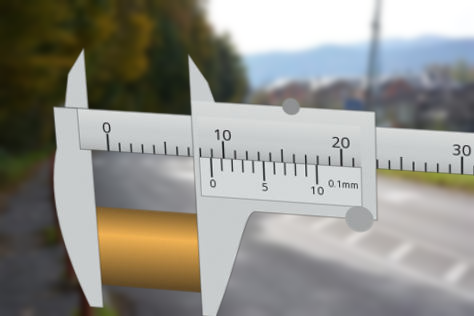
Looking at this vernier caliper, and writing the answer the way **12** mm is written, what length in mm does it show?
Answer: **8.9** mm
